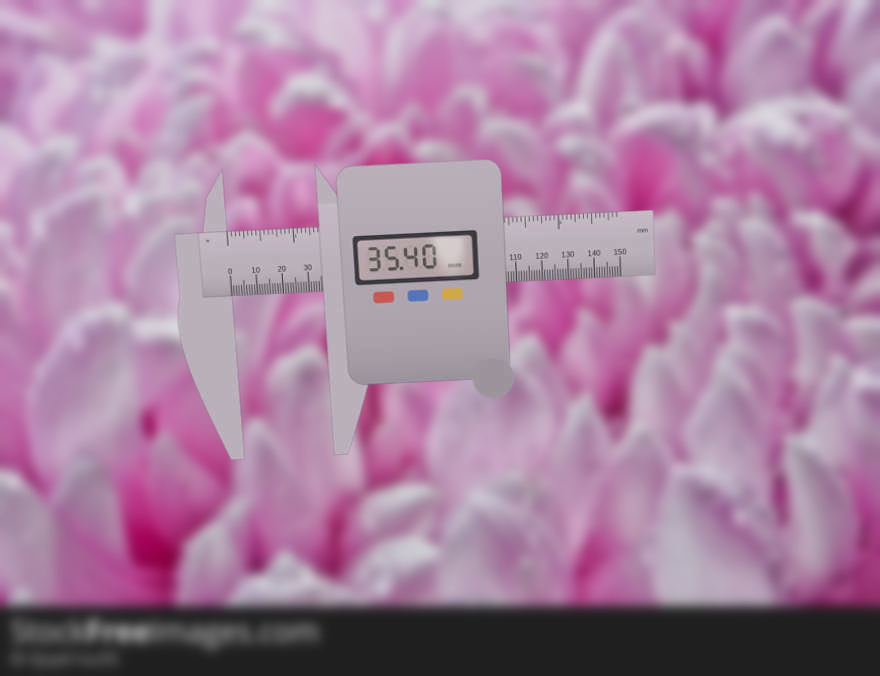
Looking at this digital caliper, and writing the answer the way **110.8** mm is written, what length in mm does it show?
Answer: **35.40** mm
